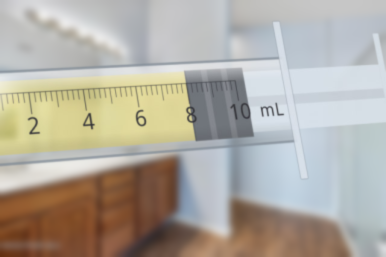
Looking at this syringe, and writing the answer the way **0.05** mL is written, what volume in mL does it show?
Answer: **8** mL
